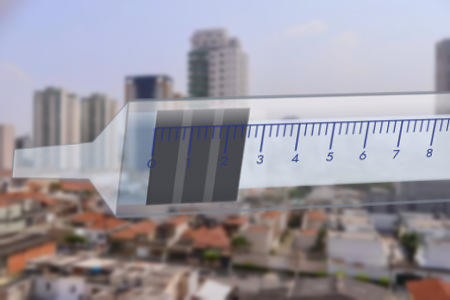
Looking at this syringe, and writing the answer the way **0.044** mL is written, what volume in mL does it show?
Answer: **0** mL
